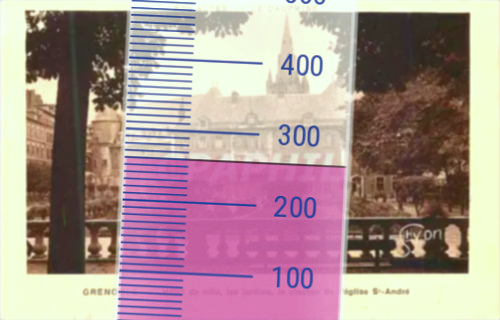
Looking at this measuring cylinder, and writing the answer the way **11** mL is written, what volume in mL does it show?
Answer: **260** mL
